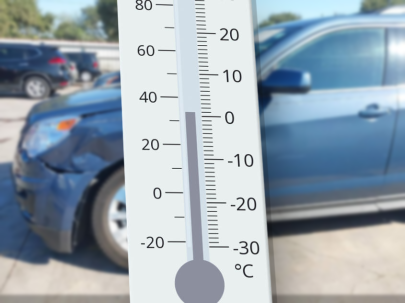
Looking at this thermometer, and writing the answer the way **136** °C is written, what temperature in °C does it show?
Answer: **1** °C
